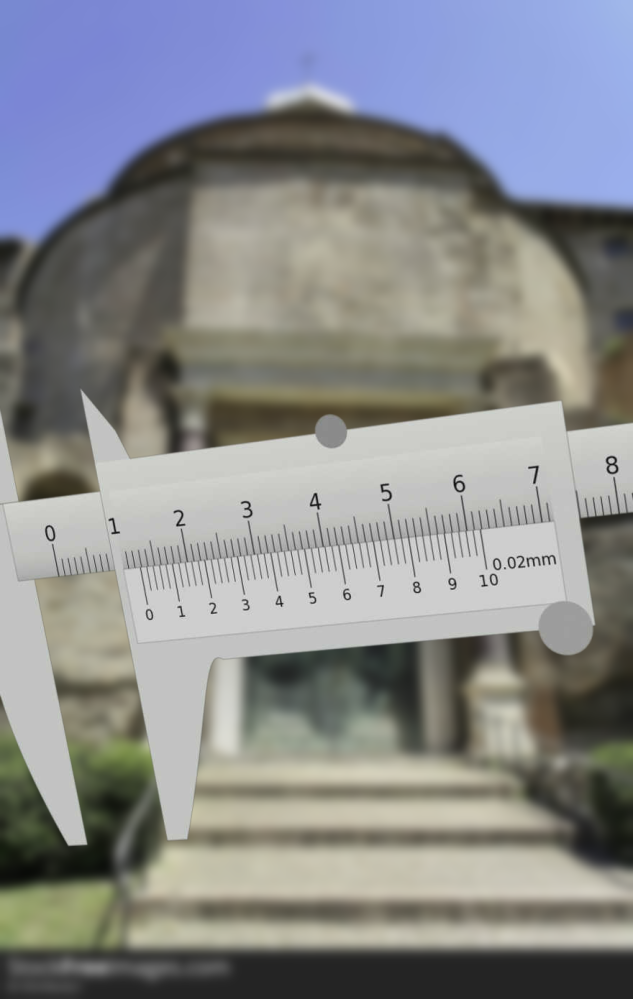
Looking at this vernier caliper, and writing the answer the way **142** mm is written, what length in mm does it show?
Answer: **12.8** mm
